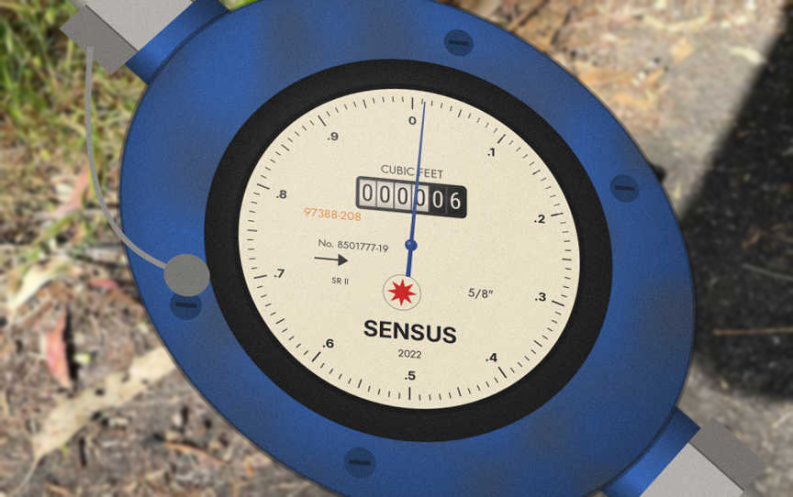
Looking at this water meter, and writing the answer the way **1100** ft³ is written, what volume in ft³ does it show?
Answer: **6.01** ft³
